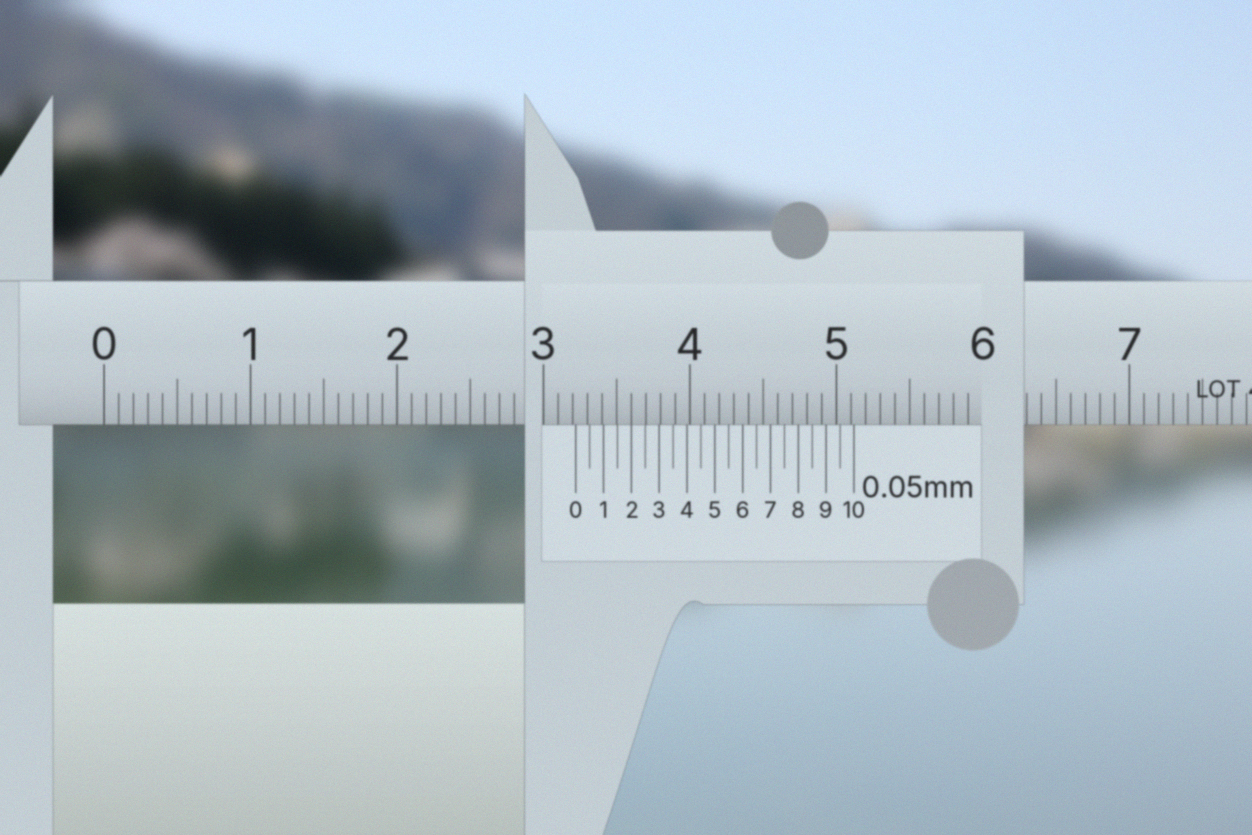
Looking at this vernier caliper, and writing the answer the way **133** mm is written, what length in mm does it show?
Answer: **32.2** mm
